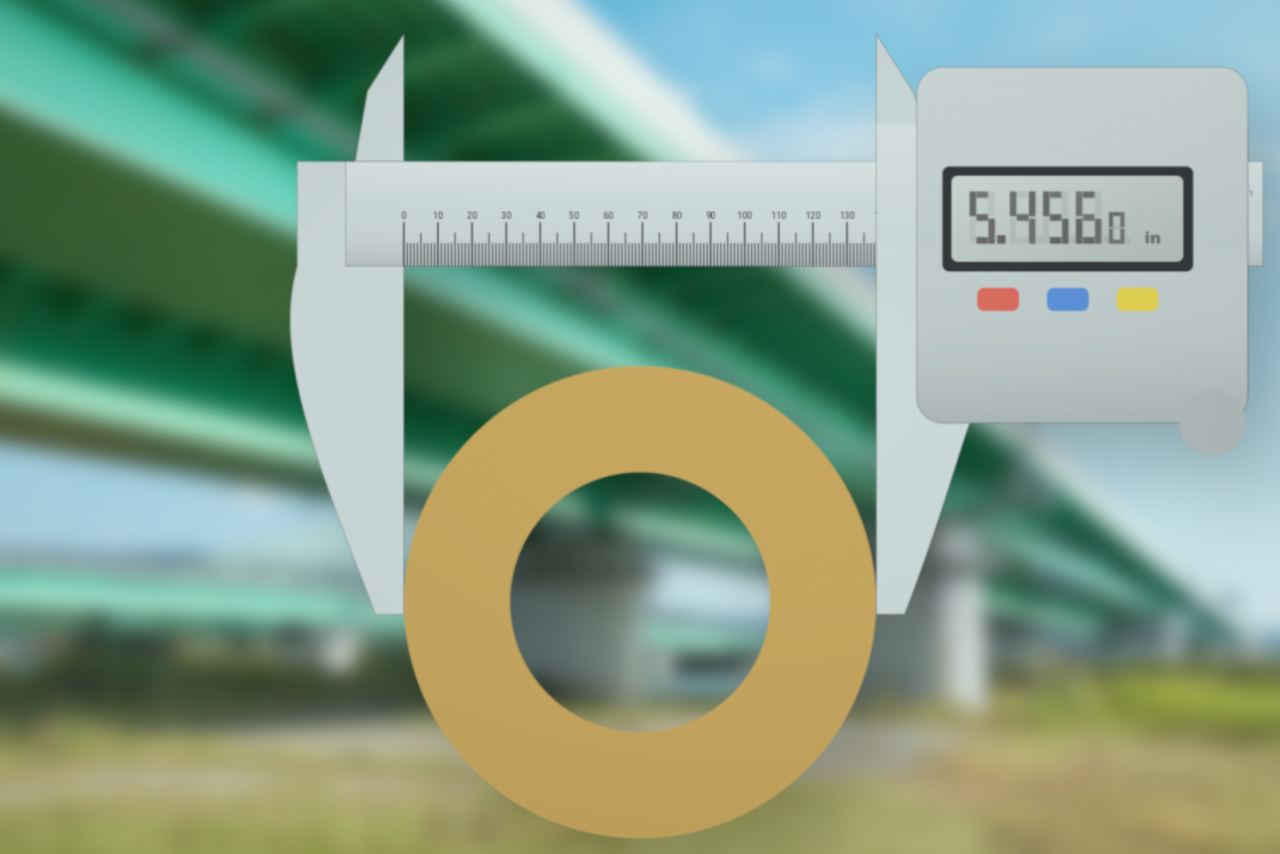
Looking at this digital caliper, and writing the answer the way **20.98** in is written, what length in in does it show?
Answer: **5.4560** in
